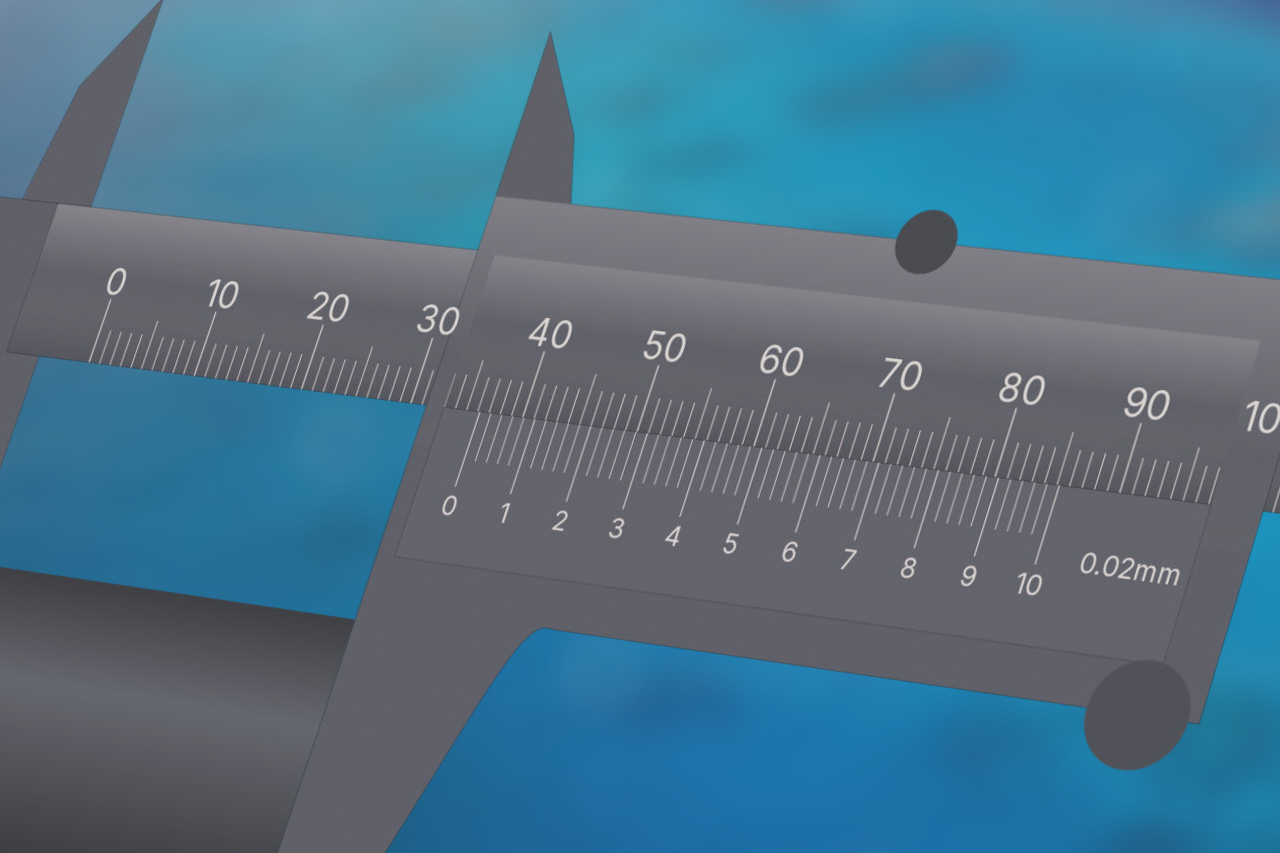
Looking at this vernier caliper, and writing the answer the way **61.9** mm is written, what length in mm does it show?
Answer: **36.2** mm
